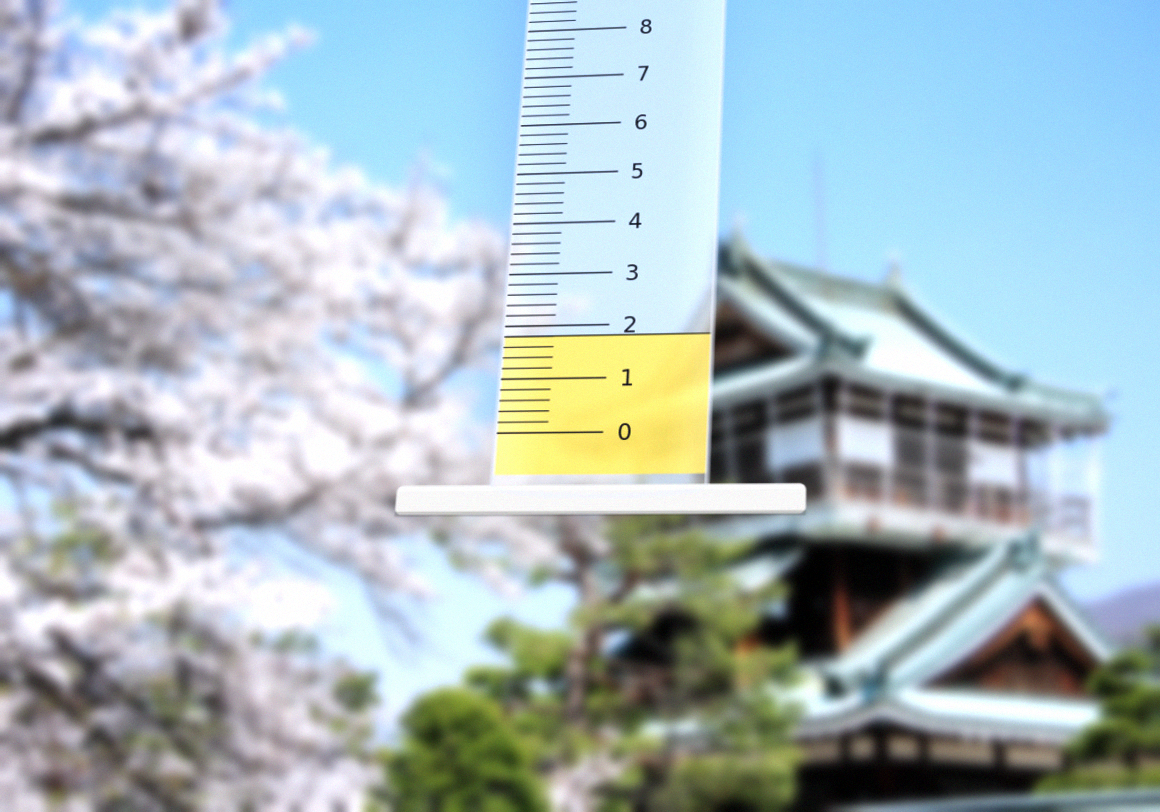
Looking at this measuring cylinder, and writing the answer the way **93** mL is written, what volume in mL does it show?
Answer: **1.8** mL
